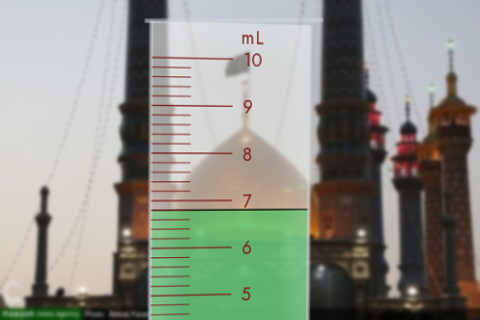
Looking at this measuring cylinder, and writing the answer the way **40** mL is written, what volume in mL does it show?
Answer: **6.8** mL
